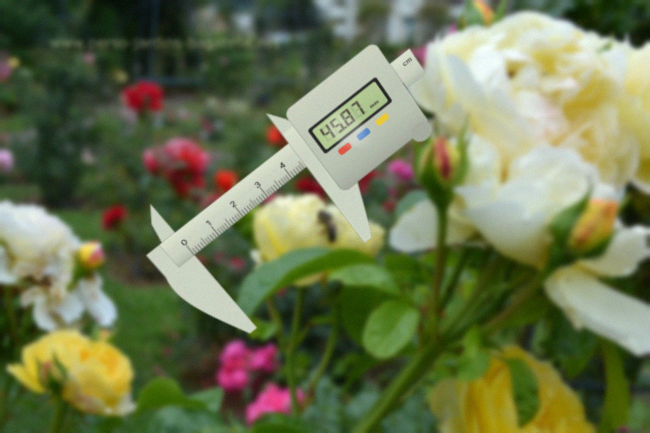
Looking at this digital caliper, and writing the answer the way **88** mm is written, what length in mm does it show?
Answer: **45.87** mm
